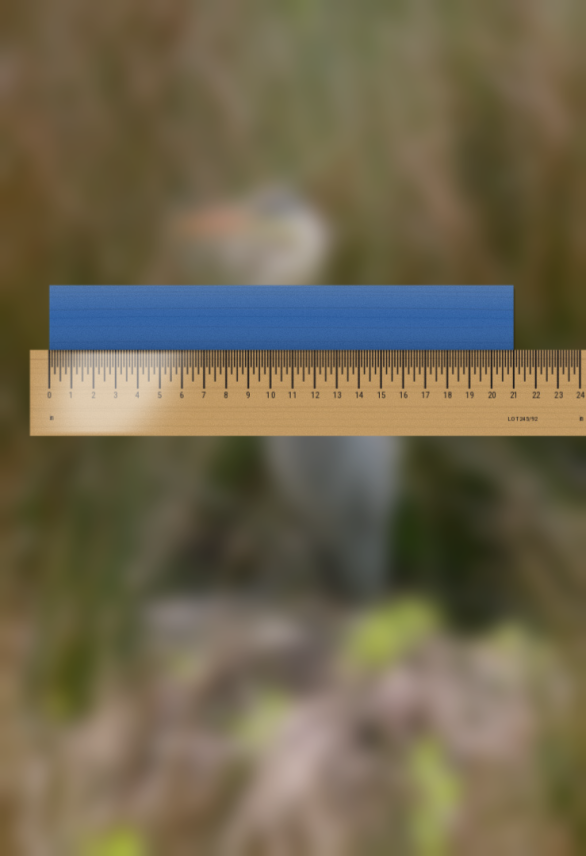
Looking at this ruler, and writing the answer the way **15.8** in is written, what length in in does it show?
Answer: **21** in
